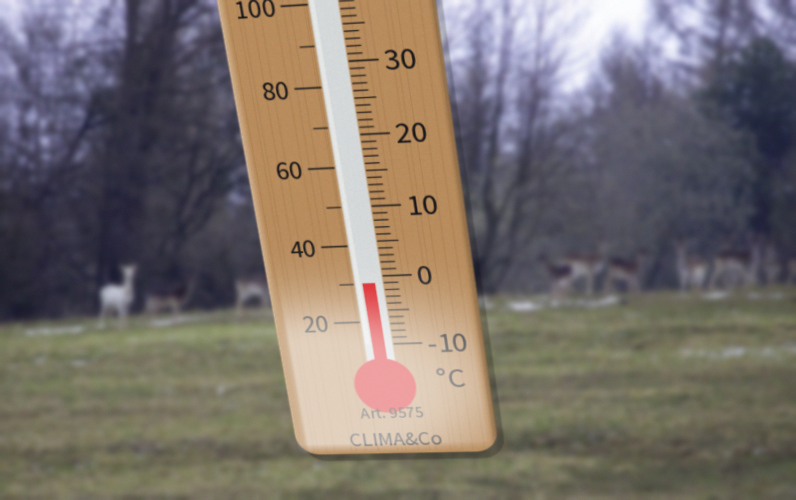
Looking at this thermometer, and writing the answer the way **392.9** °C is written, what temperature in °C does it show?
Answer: **-1** °C
